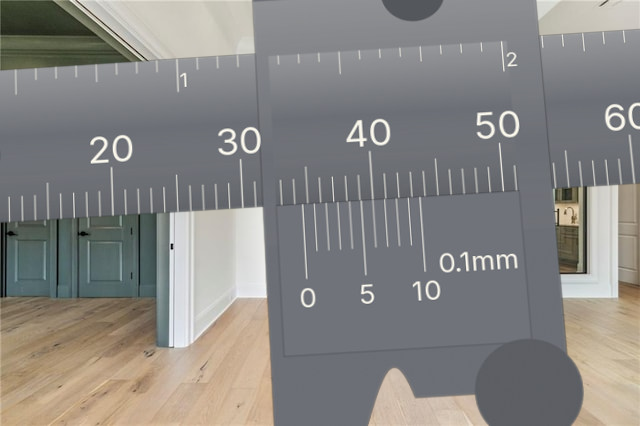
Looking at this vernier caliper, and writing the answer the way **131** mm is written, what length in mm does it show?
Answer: **34.6** mm
